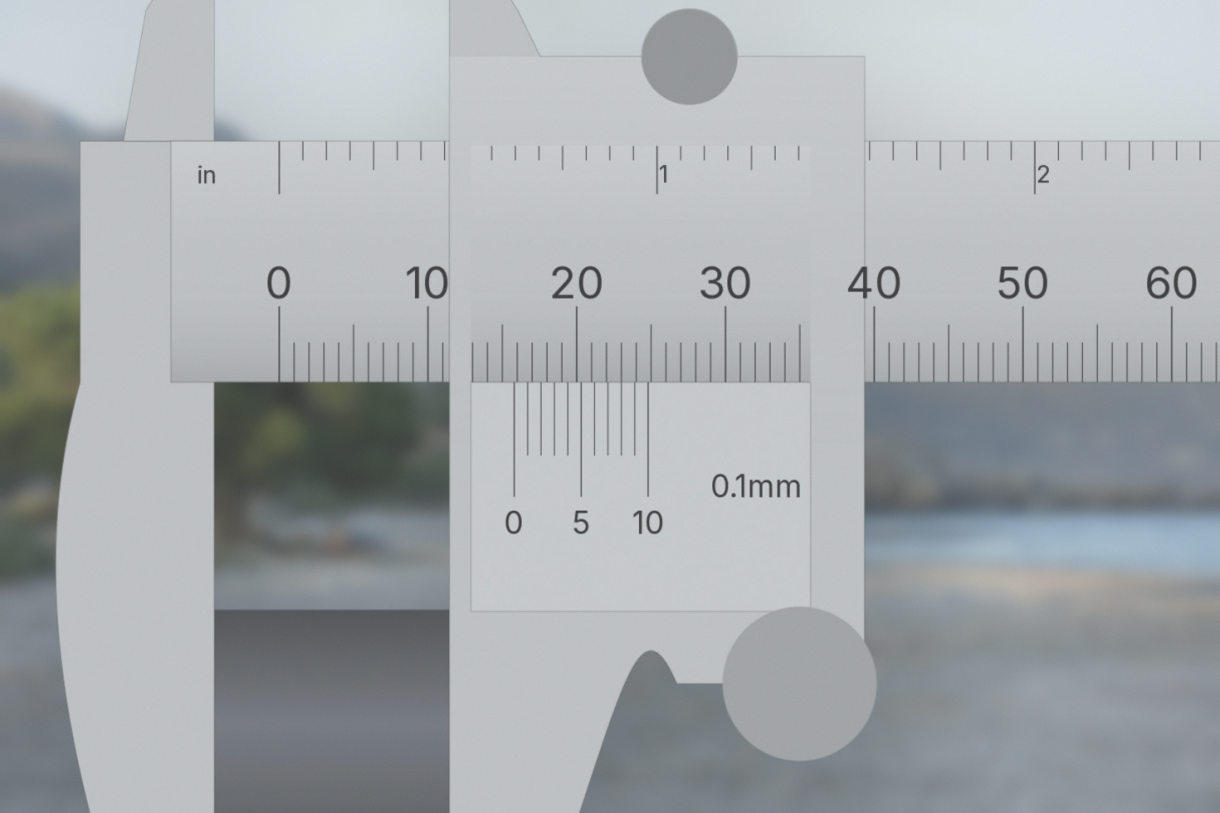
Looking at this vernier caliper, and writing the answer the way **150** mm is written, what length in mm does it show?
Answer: **15.8** mm
